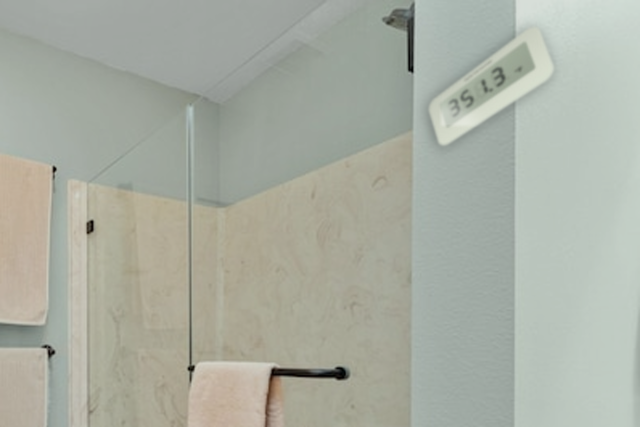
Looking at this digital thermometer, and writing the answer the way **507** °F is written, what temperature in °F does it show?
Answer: **351.3** °F
